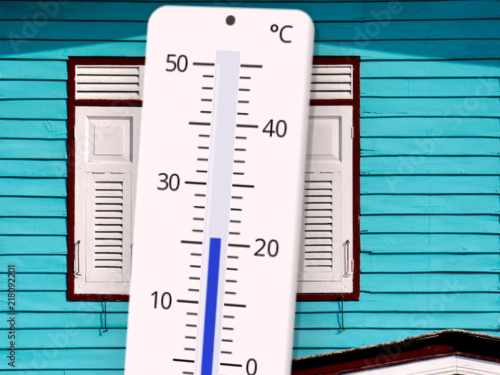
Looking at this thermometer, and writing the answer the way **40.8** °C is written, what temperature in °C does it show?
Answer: **21** °C
